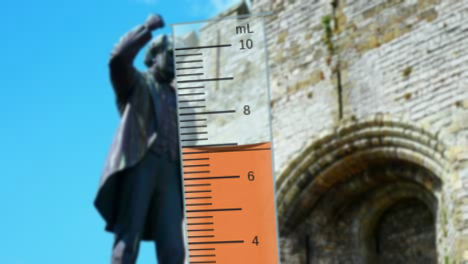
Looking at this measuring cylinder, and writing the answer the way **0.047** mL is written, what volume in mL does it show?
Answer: **6.8** mL
